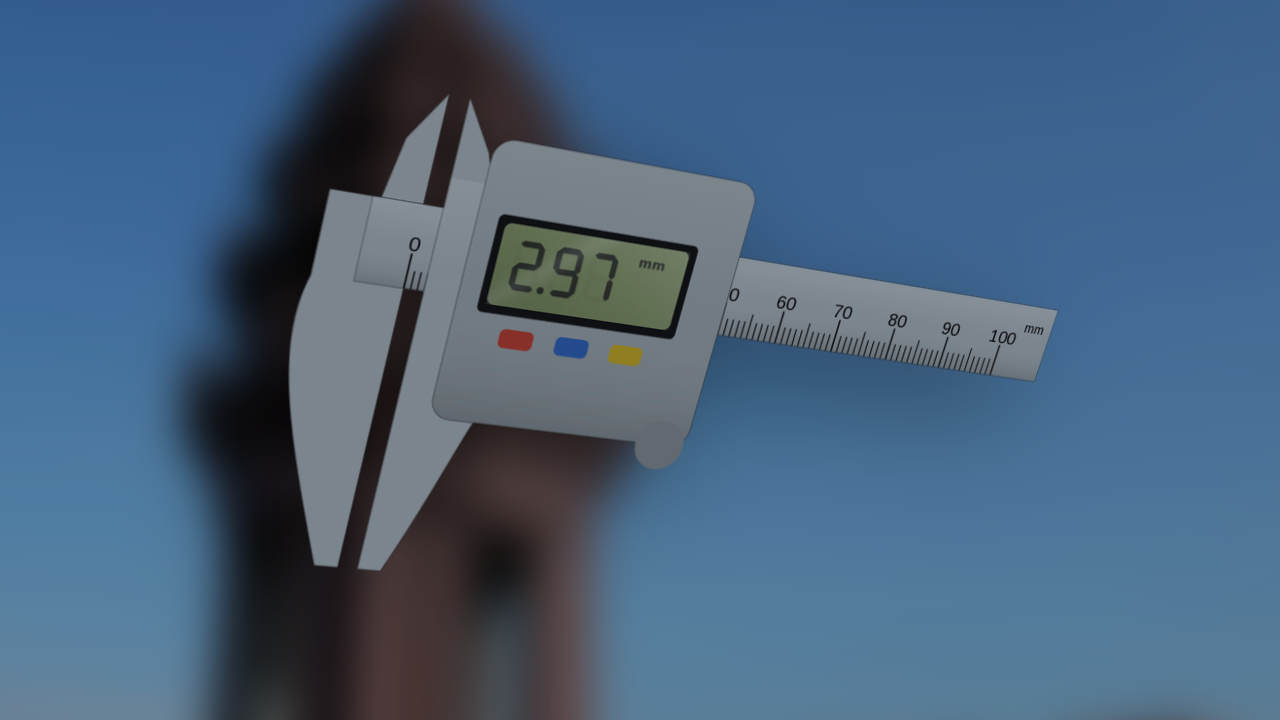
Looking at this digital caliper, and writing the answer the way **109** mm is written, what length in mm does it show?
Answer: **2.97** mm
